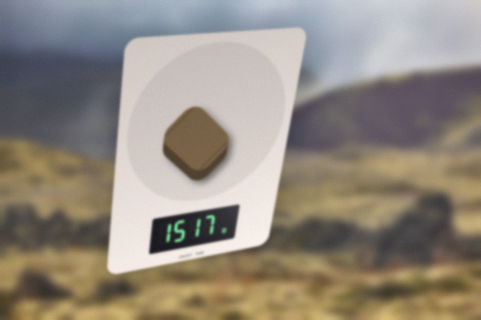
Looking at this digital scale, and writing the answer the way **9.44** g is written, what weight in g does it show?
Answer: **1517** g
